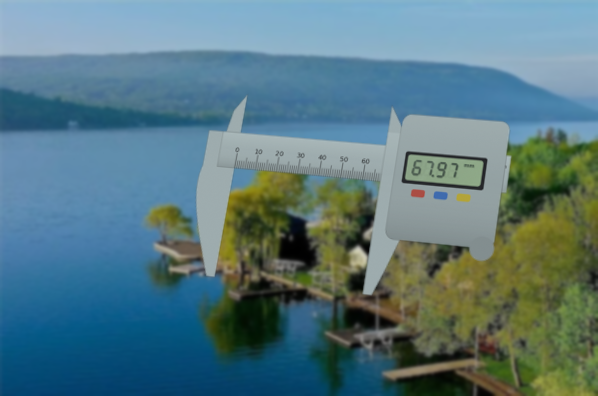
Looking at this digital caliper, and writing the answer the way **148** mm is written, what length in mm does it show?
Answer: **67.97** mm
